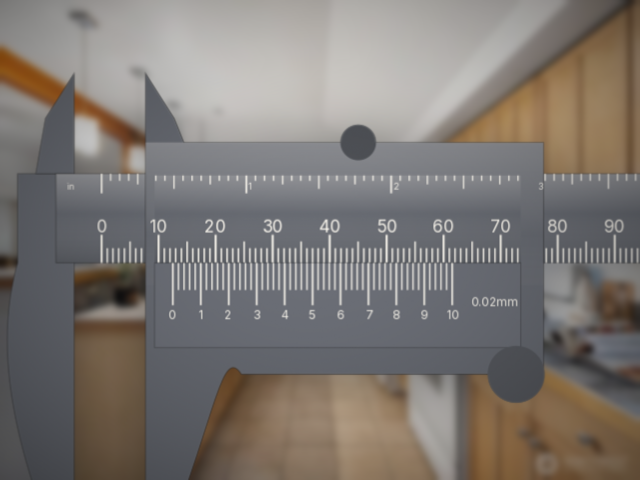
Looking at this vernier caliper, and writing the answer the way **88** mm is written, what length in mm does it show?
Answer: **12.5** mm
